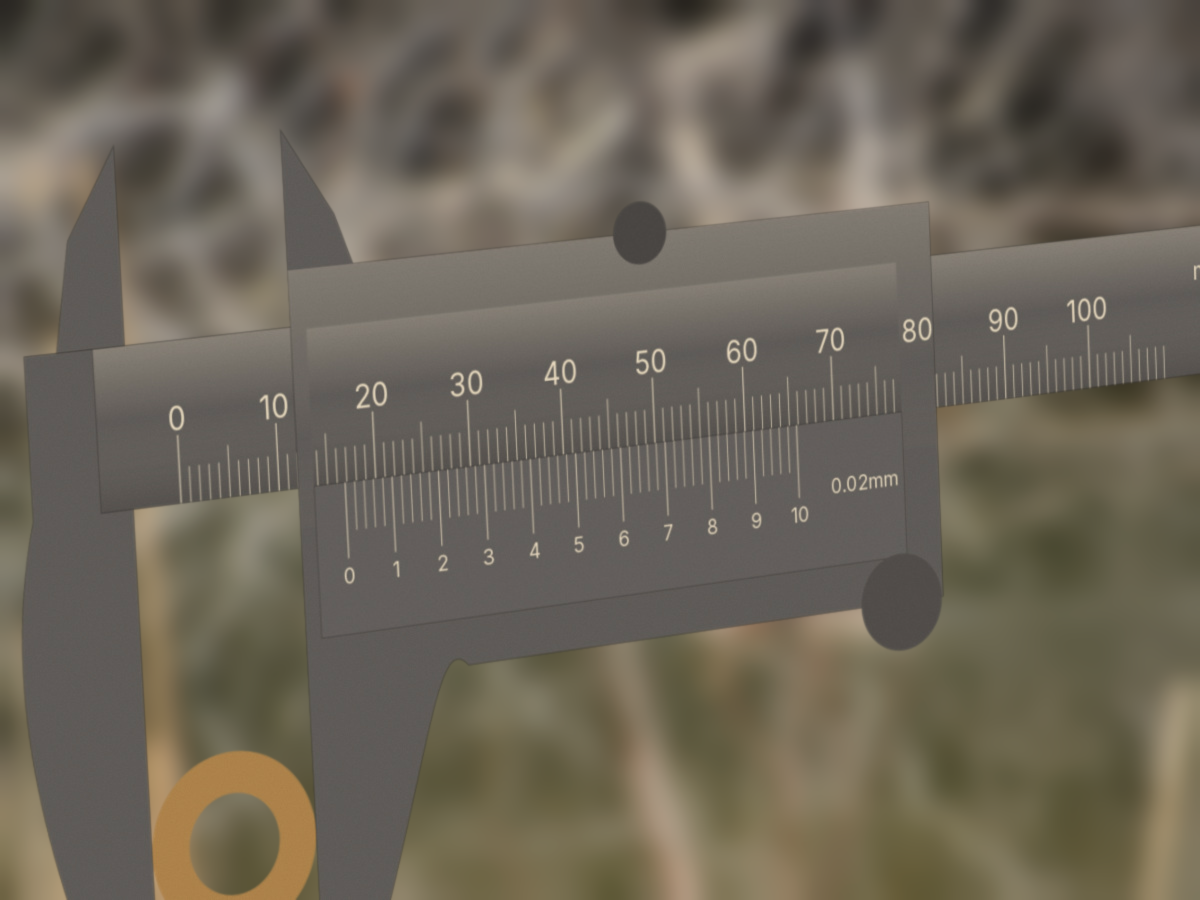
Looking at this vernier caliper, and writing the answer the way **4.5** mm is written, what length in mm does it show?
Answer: **16.8** mm
